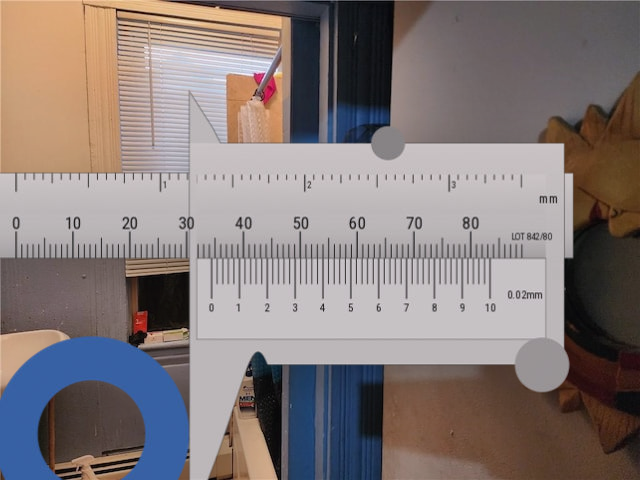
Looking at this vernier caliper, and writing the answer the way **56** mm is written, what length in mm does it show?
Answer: **34.4** mm
